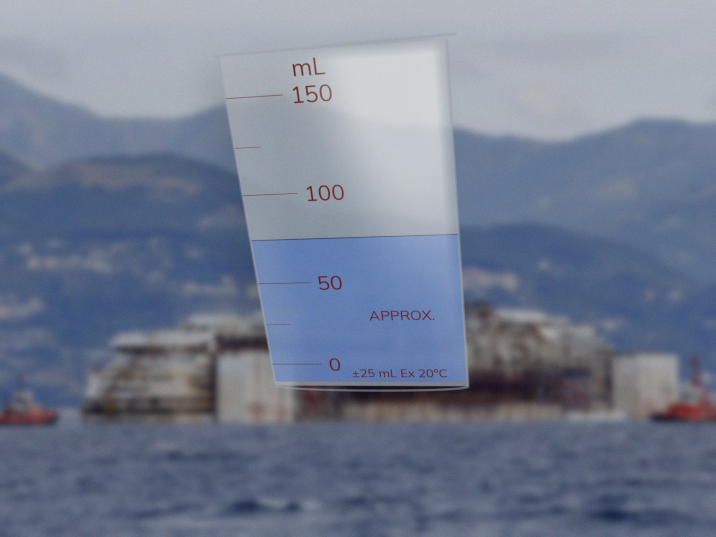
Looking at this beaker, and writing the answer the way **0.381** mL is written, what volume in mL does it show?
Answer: **75** mL
